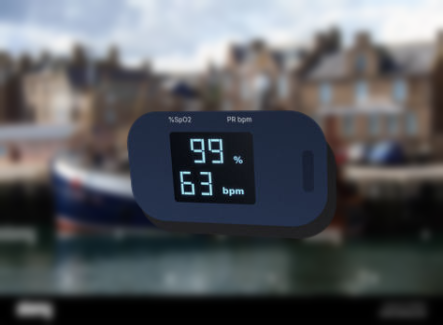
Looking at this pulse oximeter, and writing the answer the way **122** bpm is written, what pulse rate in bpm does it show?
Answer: **63** bpm
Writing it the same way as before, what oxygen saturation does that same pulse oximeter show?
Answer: **99** %
